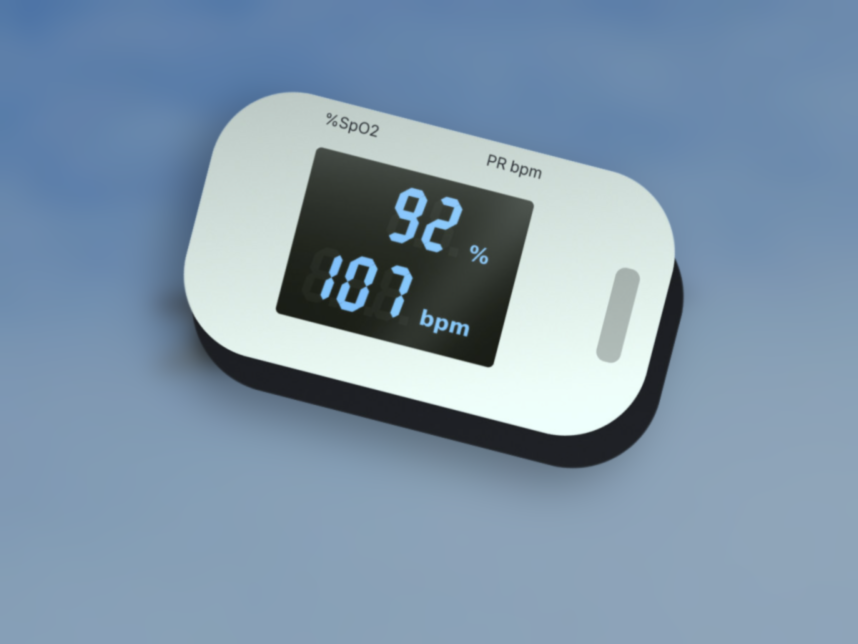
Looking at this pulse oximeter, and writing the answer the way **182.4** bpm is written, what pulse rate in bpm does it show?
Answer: **107** bpm
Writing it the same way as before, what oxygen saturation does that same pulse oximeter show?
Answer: **92** %
